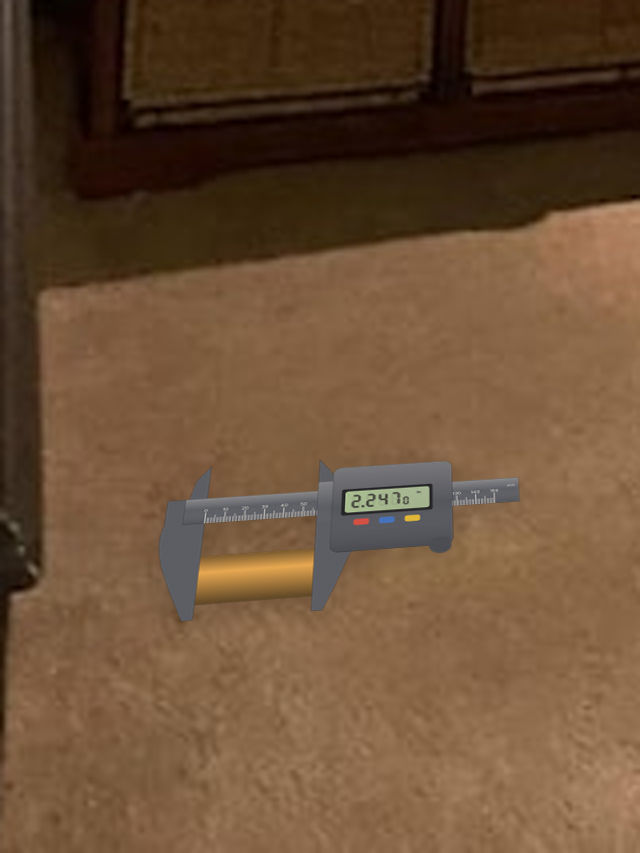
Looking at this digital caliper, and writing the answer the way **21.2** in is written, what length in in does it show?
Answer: **2.2470** in
